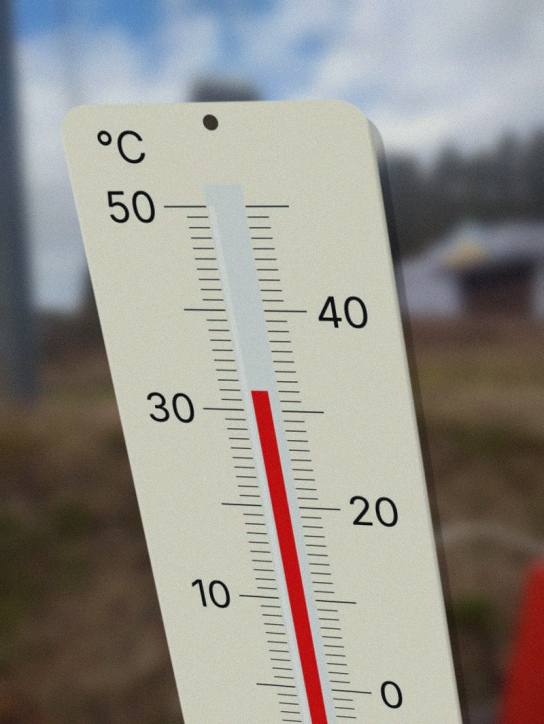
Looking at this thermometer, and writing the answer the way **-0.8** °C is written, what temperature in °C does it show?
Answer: **32** °C
